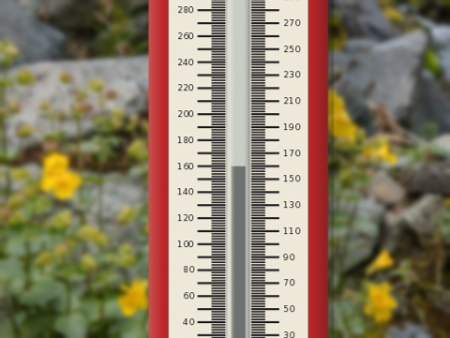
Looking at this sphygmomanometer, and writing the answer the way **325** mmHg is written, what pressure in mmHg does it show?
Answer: **160** mmHg
